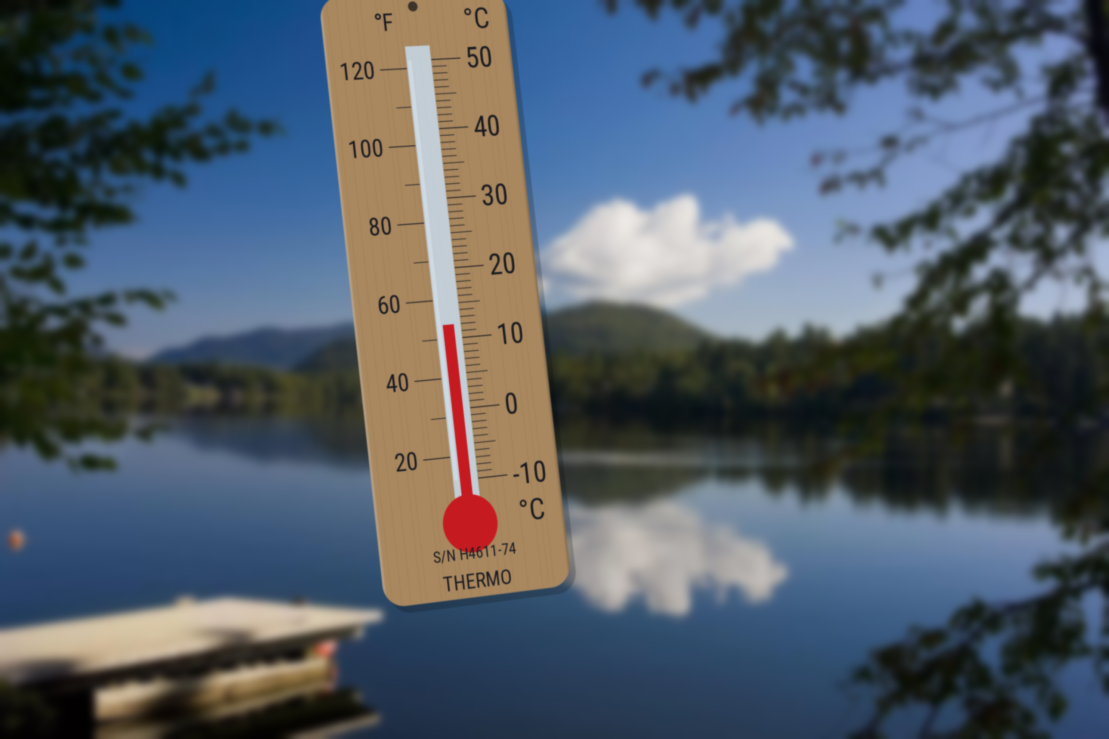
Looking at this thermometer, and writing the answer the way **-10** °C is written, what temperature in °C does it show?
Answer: **12** °C
